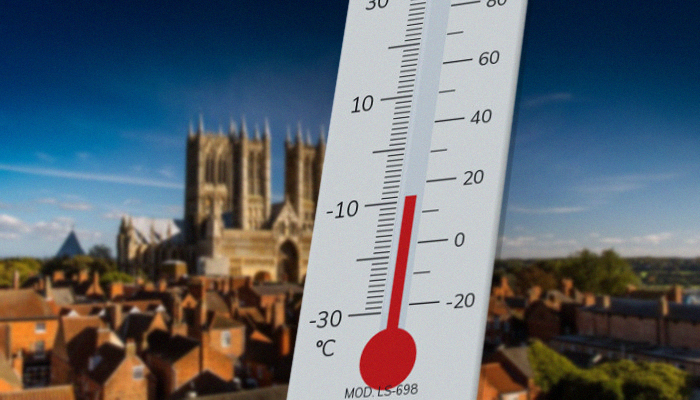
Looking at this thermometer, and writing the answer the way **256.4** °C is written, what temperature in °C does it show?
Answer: **-9** °C
